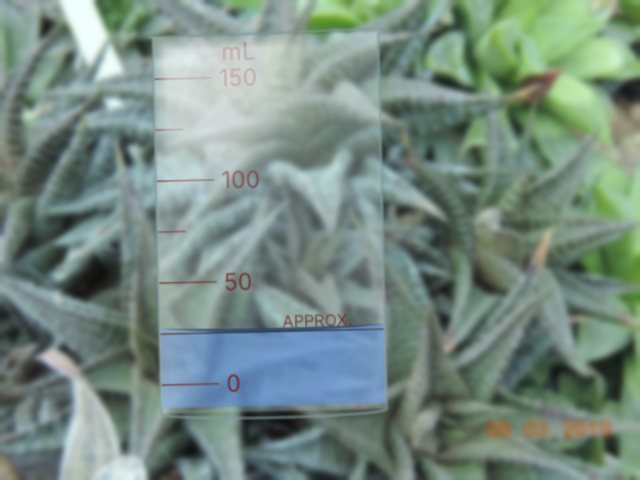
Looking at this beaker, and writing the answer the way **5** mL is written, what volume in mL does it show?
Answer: **25** mL
